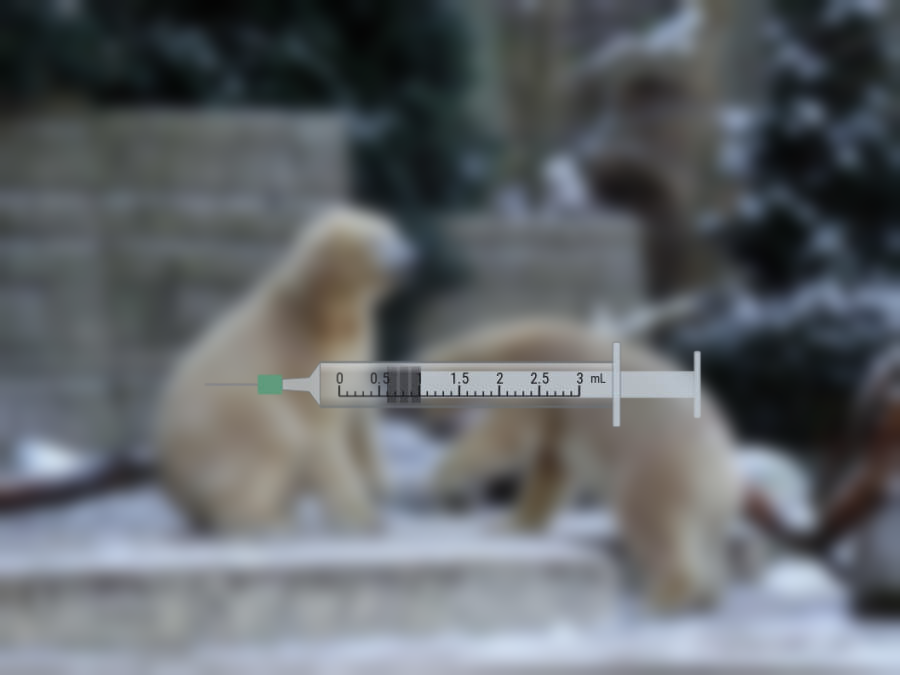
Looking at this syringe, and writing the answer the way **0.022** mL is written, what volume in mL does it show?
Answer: **0.6** mL
